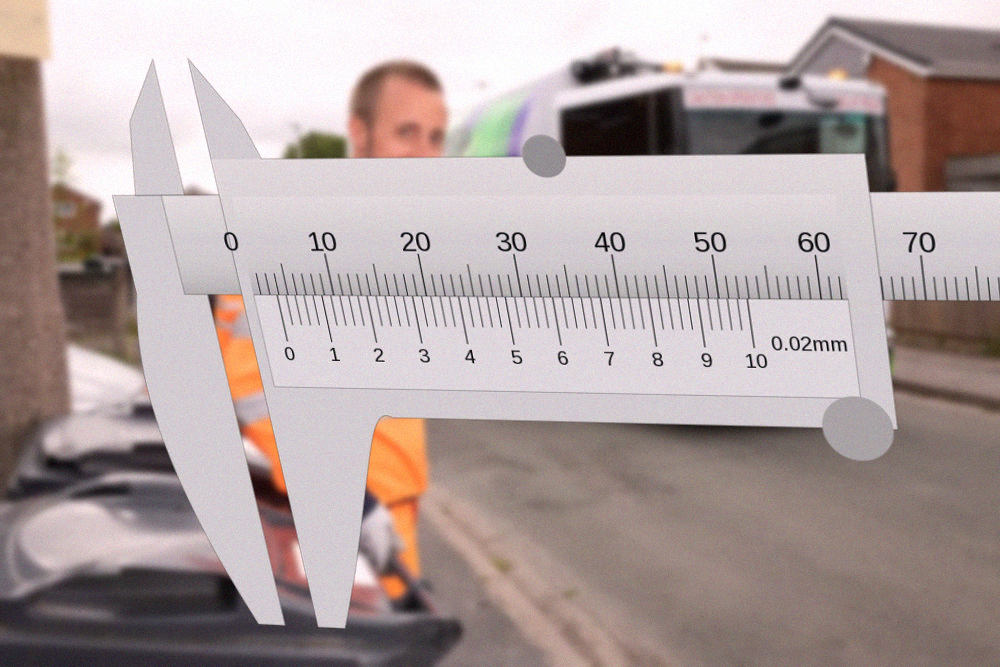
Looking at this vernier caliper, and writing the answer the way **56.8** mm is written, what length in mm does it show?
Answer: **3.8** mm
